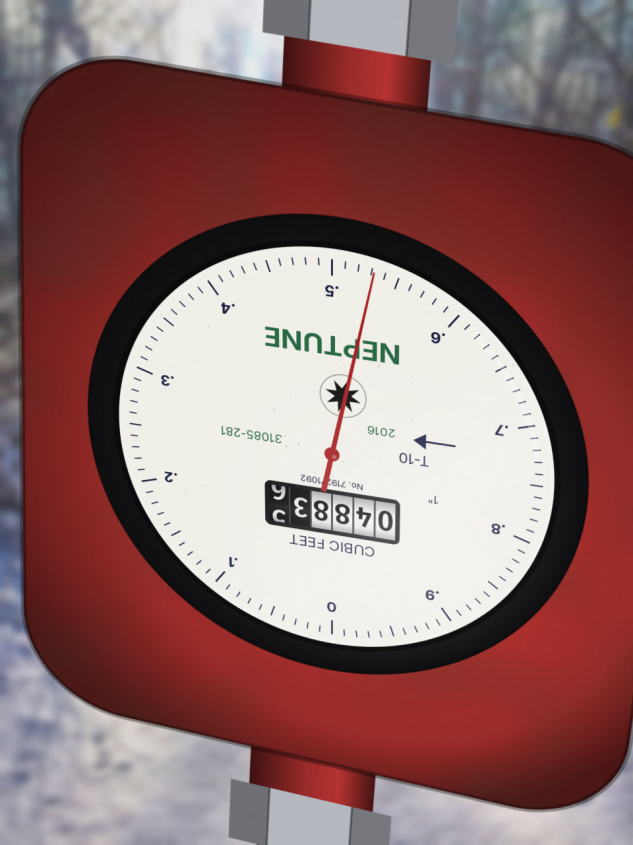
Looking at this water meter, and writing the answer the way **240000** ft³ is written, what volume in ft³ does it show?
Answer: **48835.53** ft³
